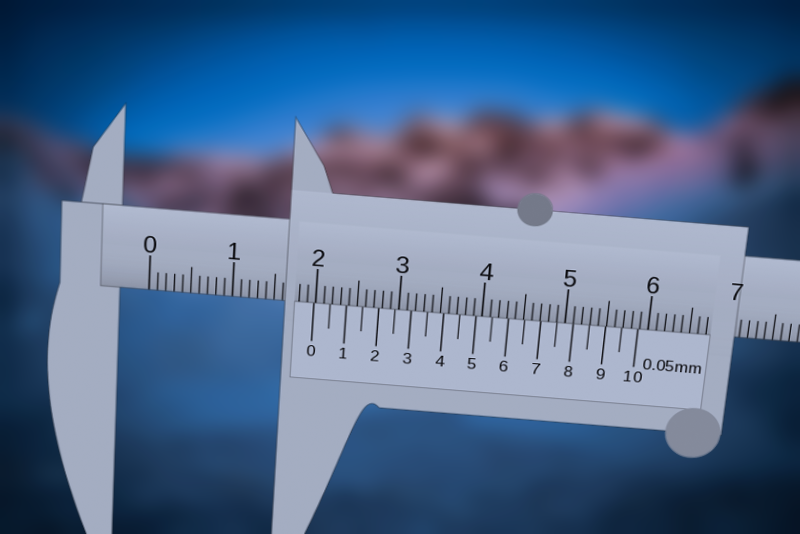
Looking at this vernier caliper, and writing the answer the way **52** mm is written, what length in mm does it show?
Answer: **19.8** mm
